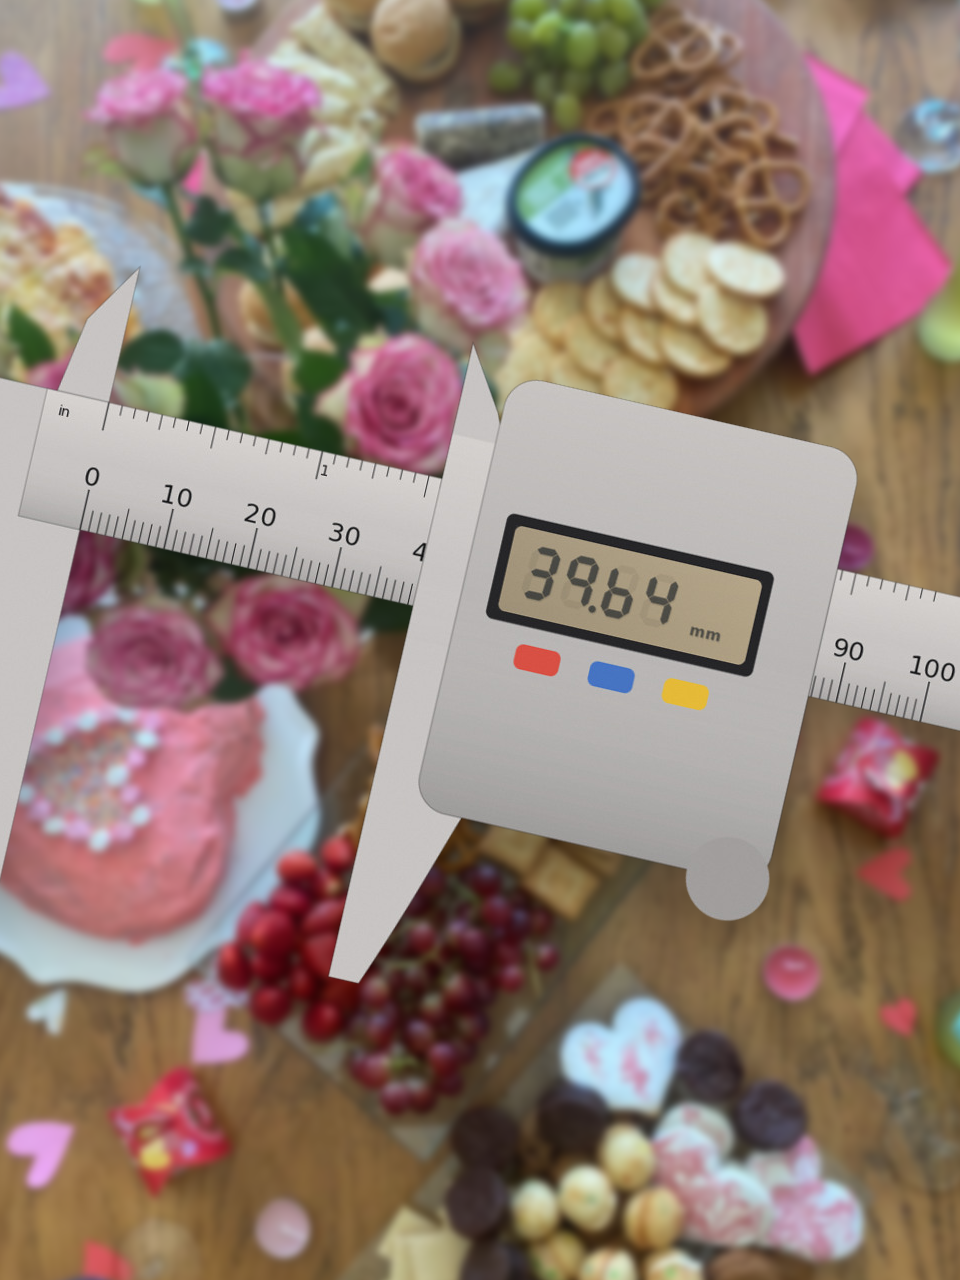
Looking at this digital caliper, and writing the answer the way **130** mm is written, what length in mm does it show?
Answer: **39.64** mm
